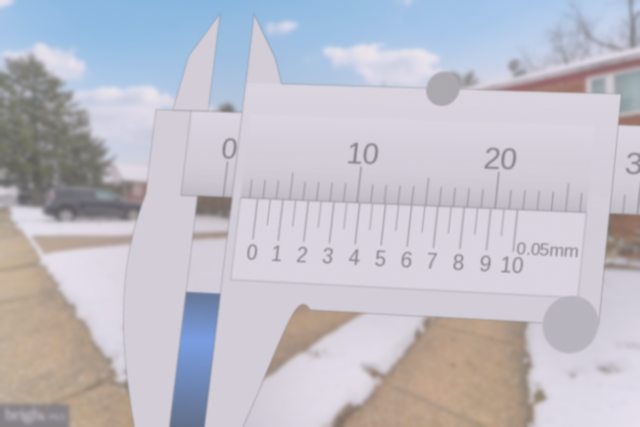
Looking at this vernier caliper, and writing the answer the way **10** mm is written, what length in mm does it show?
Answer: **2.6** mm
